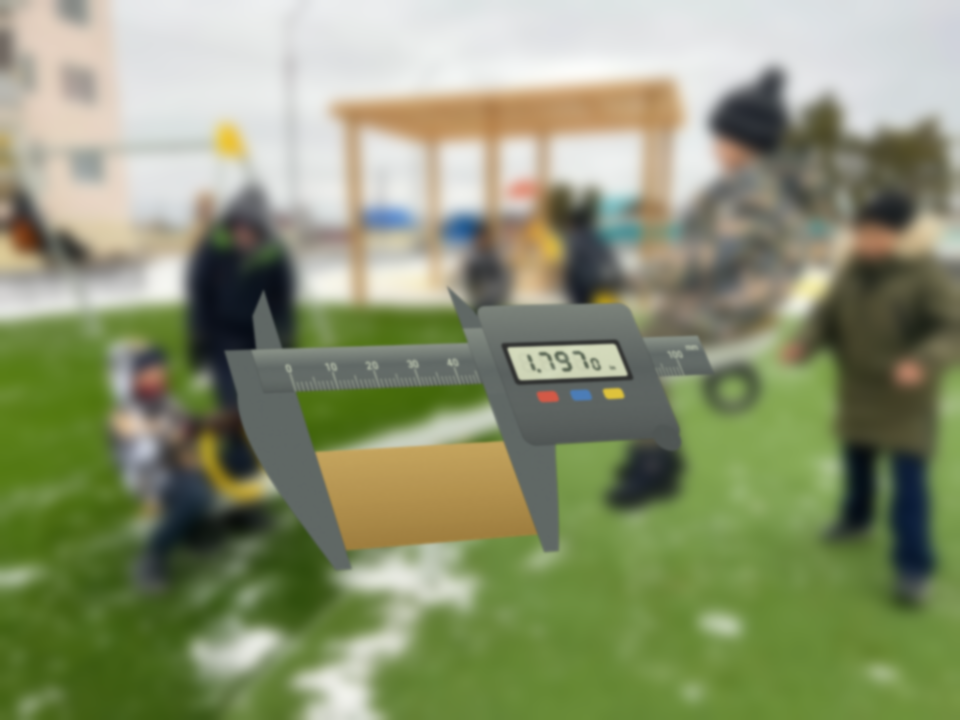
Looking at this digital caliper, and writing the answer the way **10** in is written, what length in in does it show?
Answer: **1.7970** in
